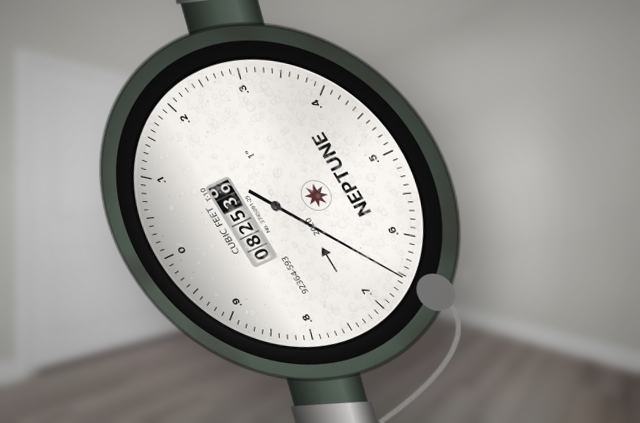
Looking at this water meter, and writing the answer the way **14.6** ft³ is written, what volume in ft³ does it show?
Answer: **82538.65** ft³
